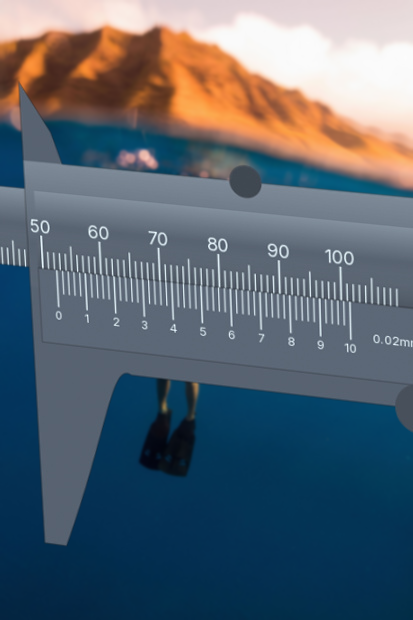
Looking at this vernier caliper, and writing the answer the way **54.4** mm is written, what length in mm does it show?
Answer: **52.4** mm
